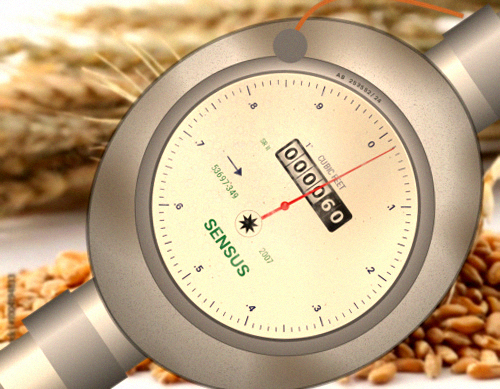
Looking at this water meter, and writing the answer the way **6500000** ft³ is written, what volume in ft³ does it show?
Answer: **60.02** ft³
